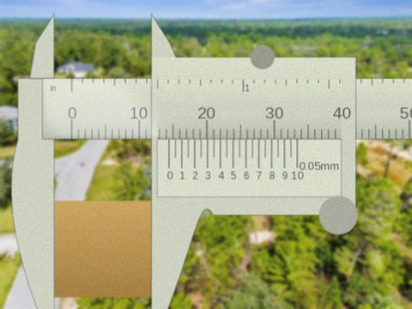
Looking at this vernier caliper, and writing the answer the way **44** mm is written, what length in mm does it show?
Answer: **14.4** mm
